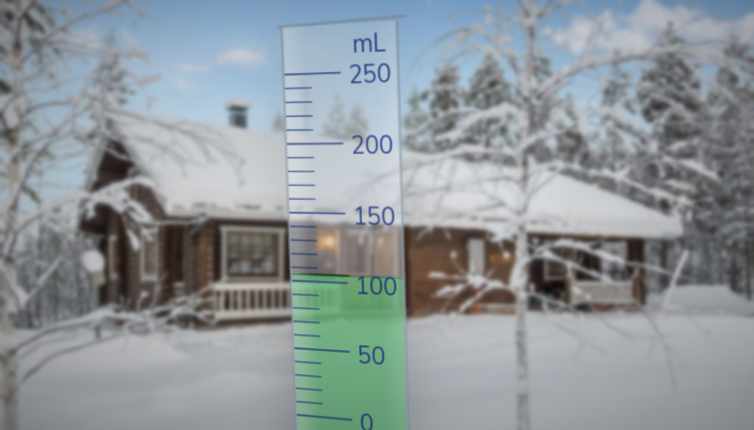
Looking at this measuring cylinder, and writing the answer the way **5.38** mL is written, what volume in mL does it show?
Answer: **105** mL
